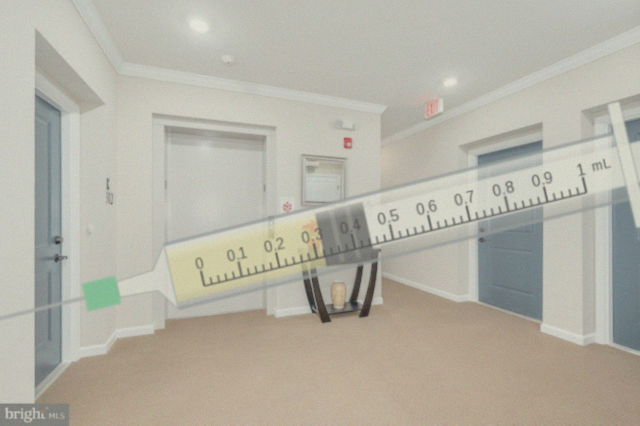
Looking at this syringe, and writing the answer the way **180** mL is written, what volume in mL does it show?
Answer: **0.32** mL
